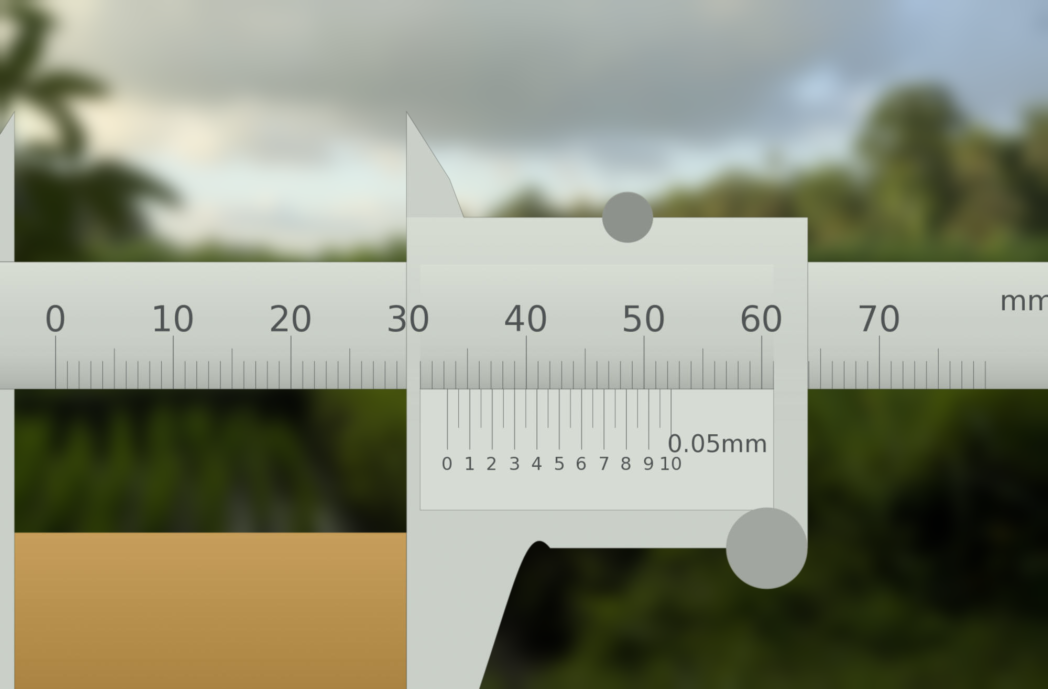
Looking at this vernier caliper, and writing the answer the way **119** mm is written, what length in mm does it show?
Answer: **33.3** mm
